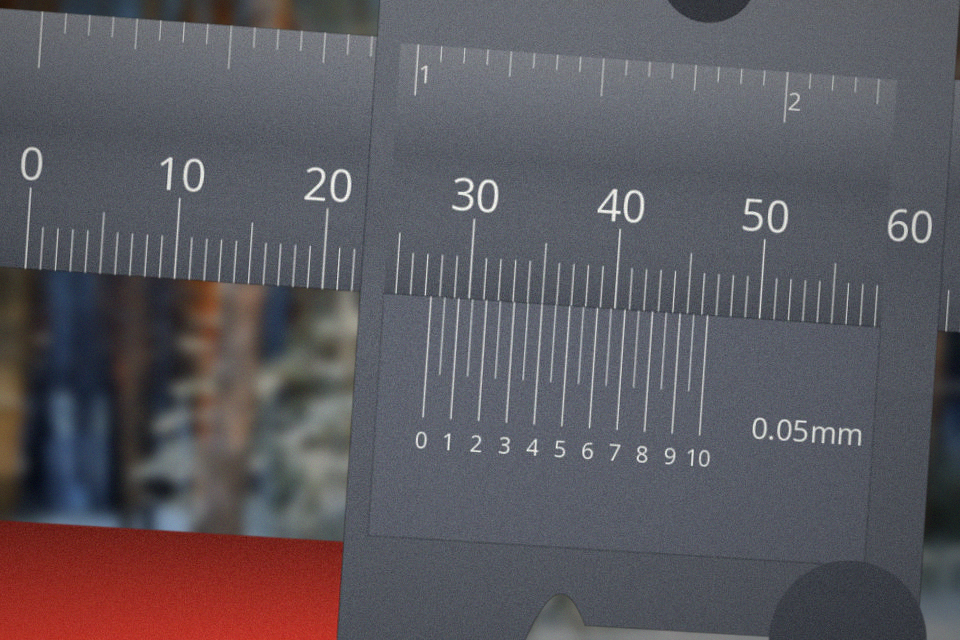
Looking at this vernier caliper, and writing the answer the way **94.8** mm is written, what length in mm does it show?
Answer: **27.4** mm
